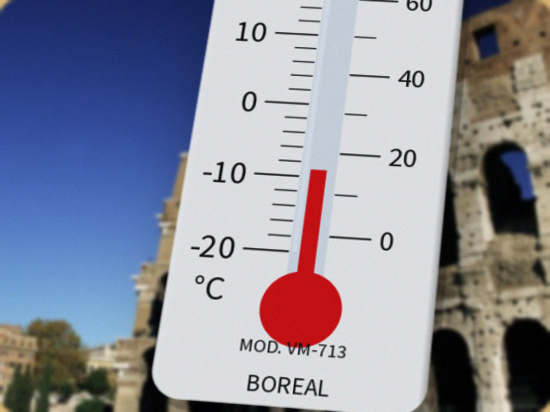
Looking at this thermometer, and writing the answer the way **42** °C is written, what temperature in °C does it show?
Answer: **-9** °C
